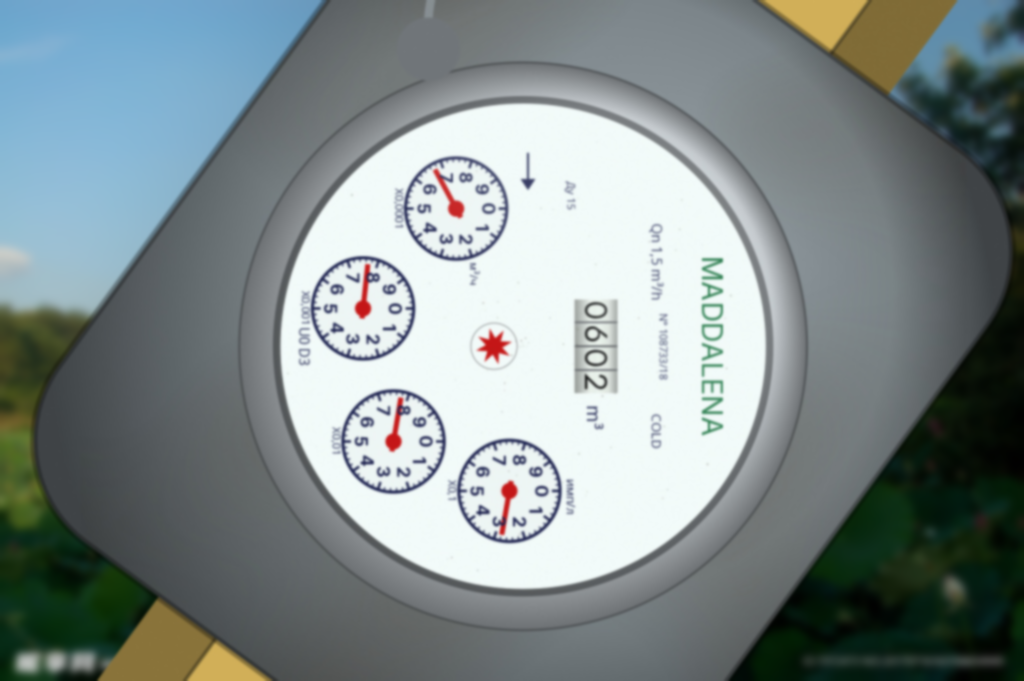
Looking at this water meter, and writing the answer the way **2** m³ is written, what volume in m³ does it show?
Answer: **602.2776** m³
